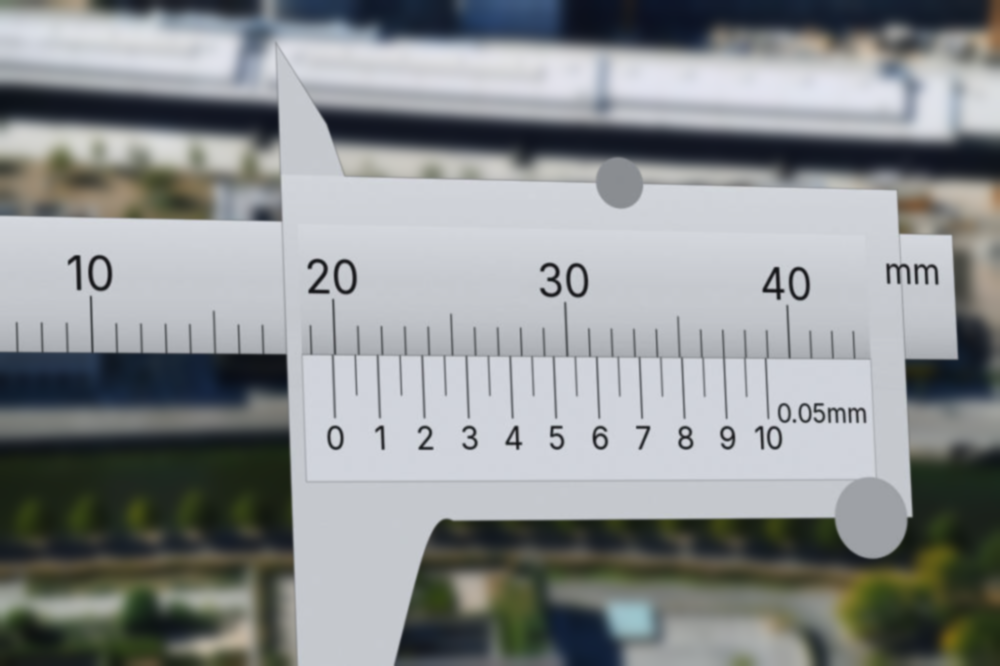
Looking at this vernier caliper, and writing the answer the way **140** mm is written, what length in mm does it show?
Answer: **19.9** mm
